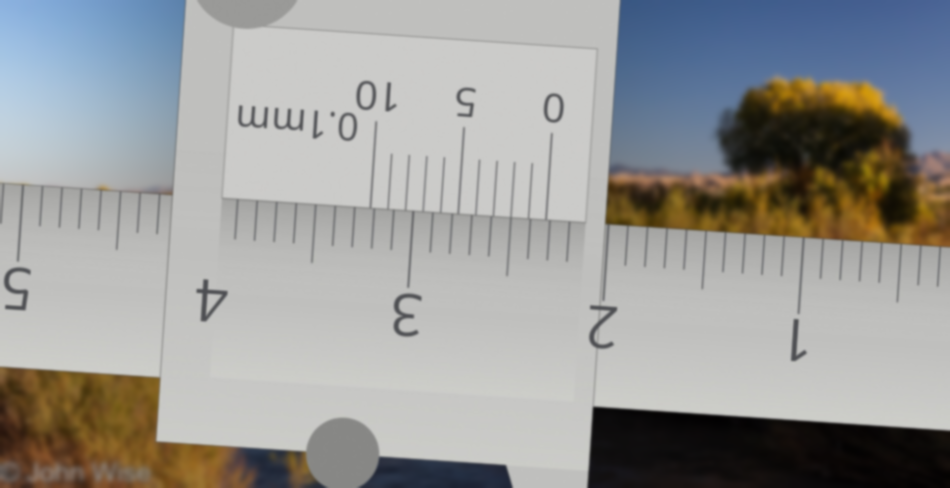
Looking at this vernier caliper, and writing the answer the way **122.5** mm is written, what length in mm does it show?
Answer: **23.2** mm
